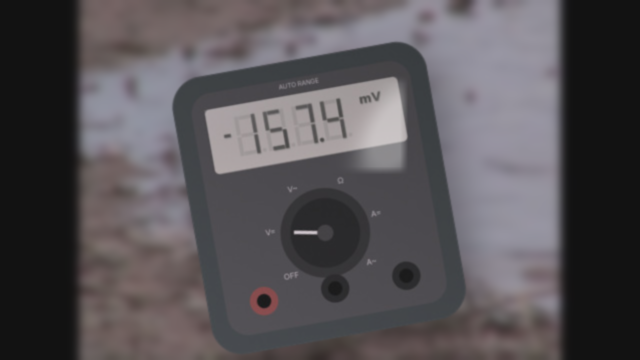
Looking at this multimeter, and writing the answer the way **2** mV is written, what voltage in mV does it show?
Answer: **-157.4** mV
